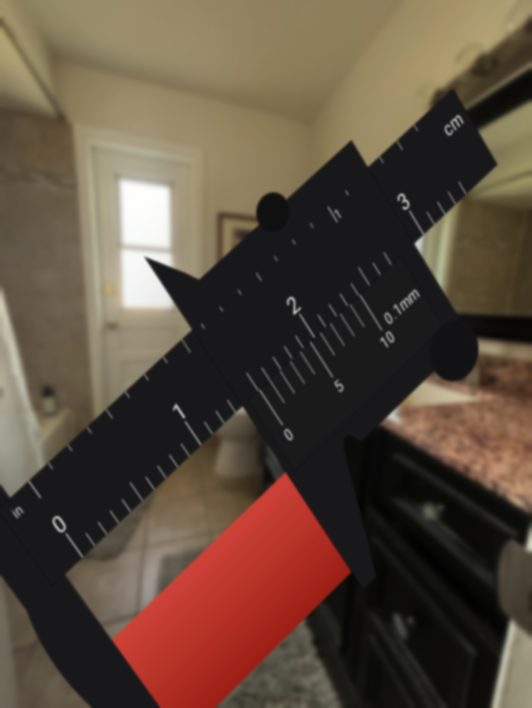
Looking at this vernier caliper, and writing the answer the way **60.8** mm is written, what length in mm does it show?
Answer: **15.1** mm
